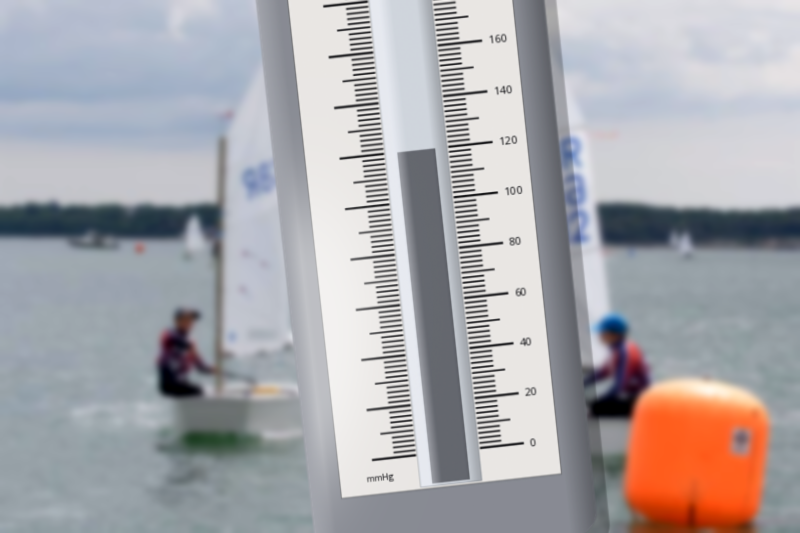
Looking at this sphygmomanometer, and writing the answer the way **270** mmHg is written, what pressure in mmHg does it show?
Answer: **120** mmHg
